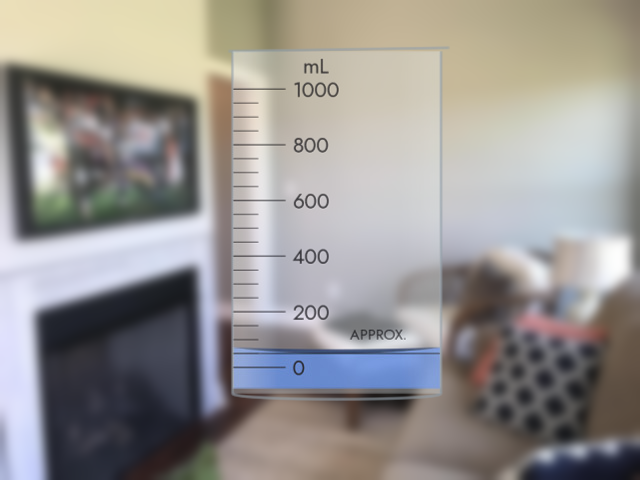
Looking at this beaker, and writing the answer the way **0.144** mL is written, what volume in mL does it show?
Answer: **50** mL
